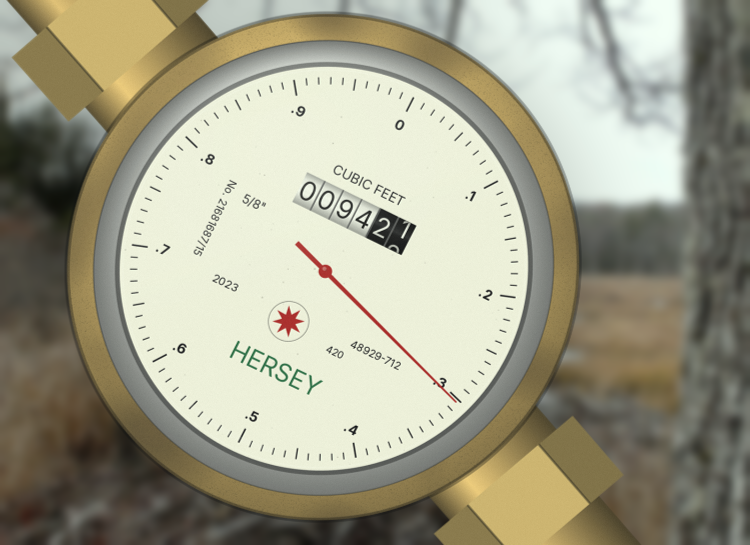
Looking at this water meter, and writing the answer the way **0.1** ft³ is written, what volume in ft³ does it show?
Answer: **9421.30** ft³
